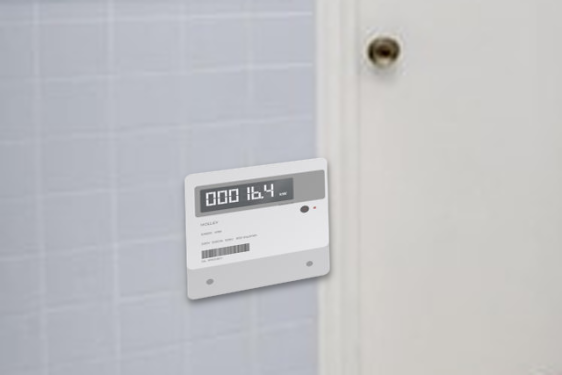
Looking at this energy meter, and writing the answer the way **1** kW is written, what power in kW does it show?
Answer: **16.4** kW
